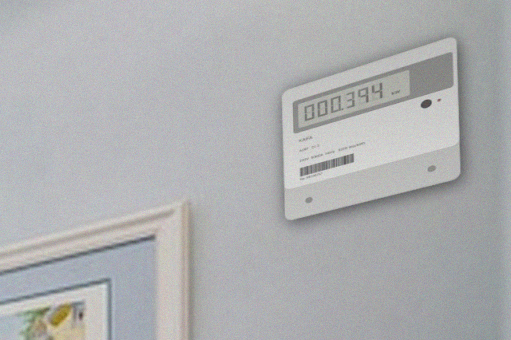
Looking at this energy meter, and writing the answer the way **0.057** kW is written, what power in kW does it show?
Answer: **0.394** kW
